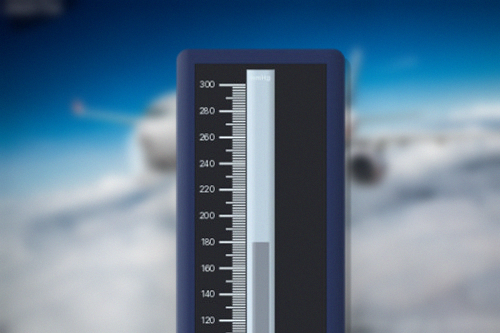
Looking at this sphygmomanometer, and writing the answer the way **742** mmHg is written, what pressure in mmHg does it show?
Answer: **180** mmHg
